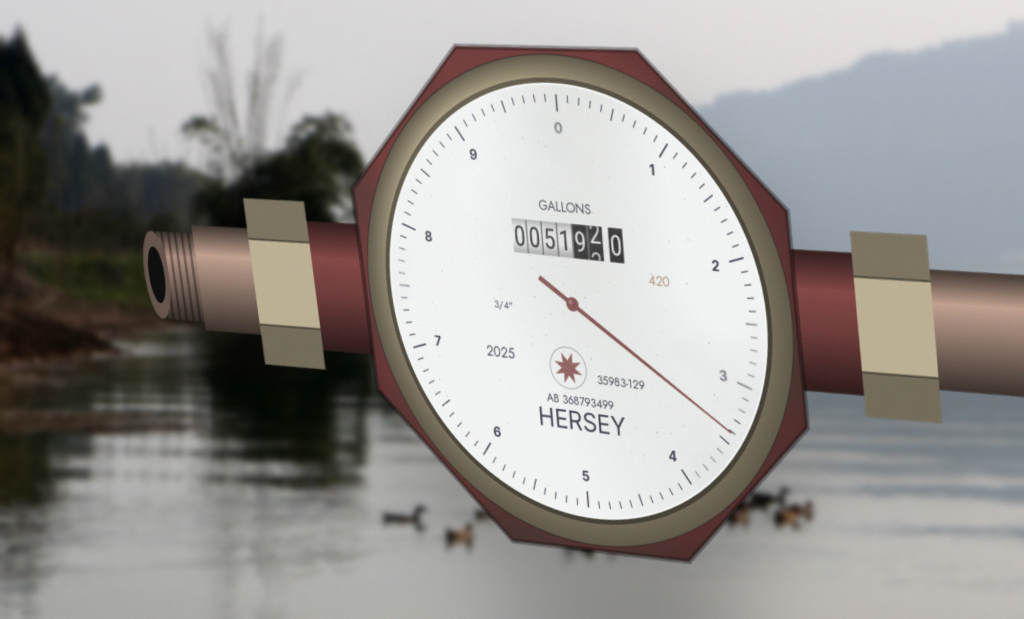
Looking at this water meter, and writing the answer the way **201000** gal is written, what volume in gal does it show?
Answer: **51923.4** gal
